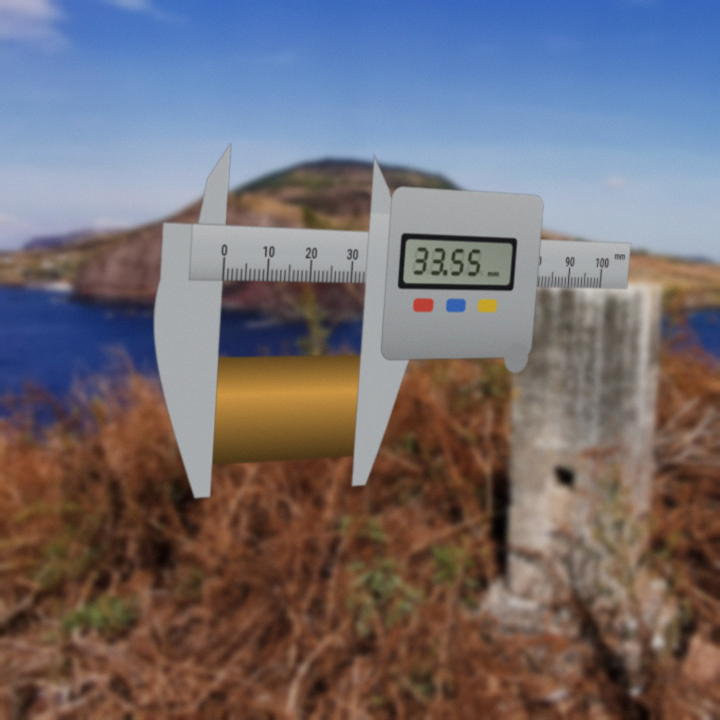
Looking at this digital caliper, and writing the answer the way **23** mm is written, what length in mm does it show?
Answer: **33.55** mm
